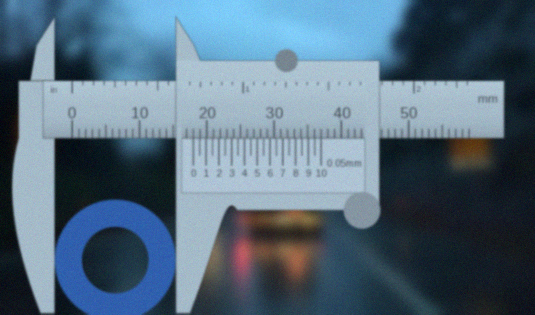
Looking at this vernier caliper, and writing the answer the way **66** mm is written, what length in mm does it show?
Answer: **18.0** mm
